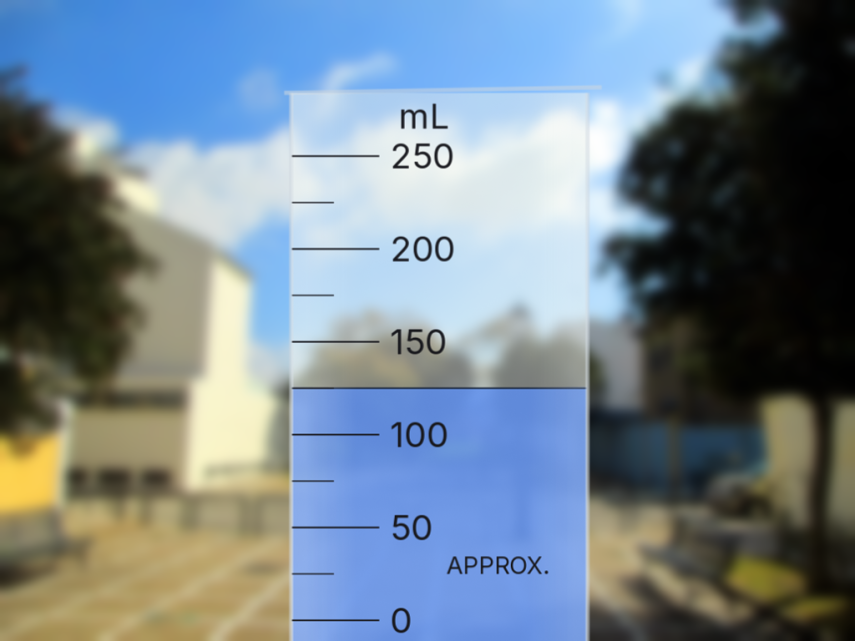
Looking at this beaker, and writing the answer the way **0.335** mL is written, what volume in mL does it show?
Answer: **125** mL
